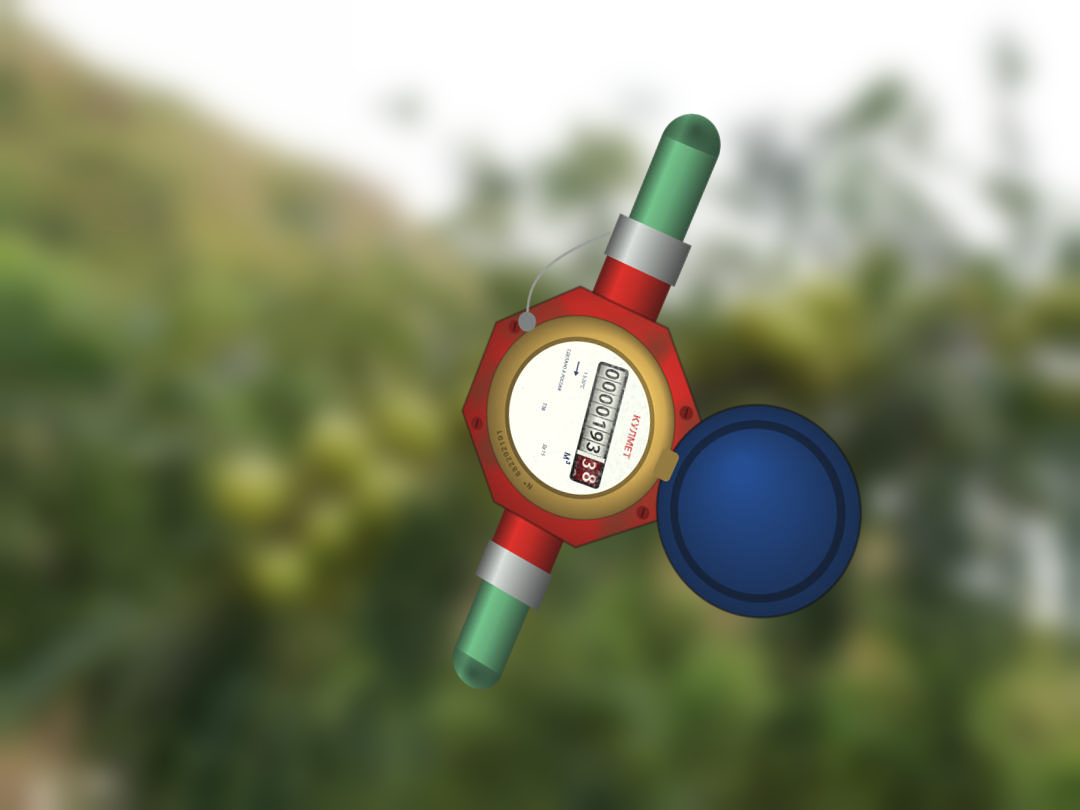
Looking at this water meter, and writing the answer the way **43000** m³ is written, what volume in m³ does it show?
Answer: **193.38** m³
